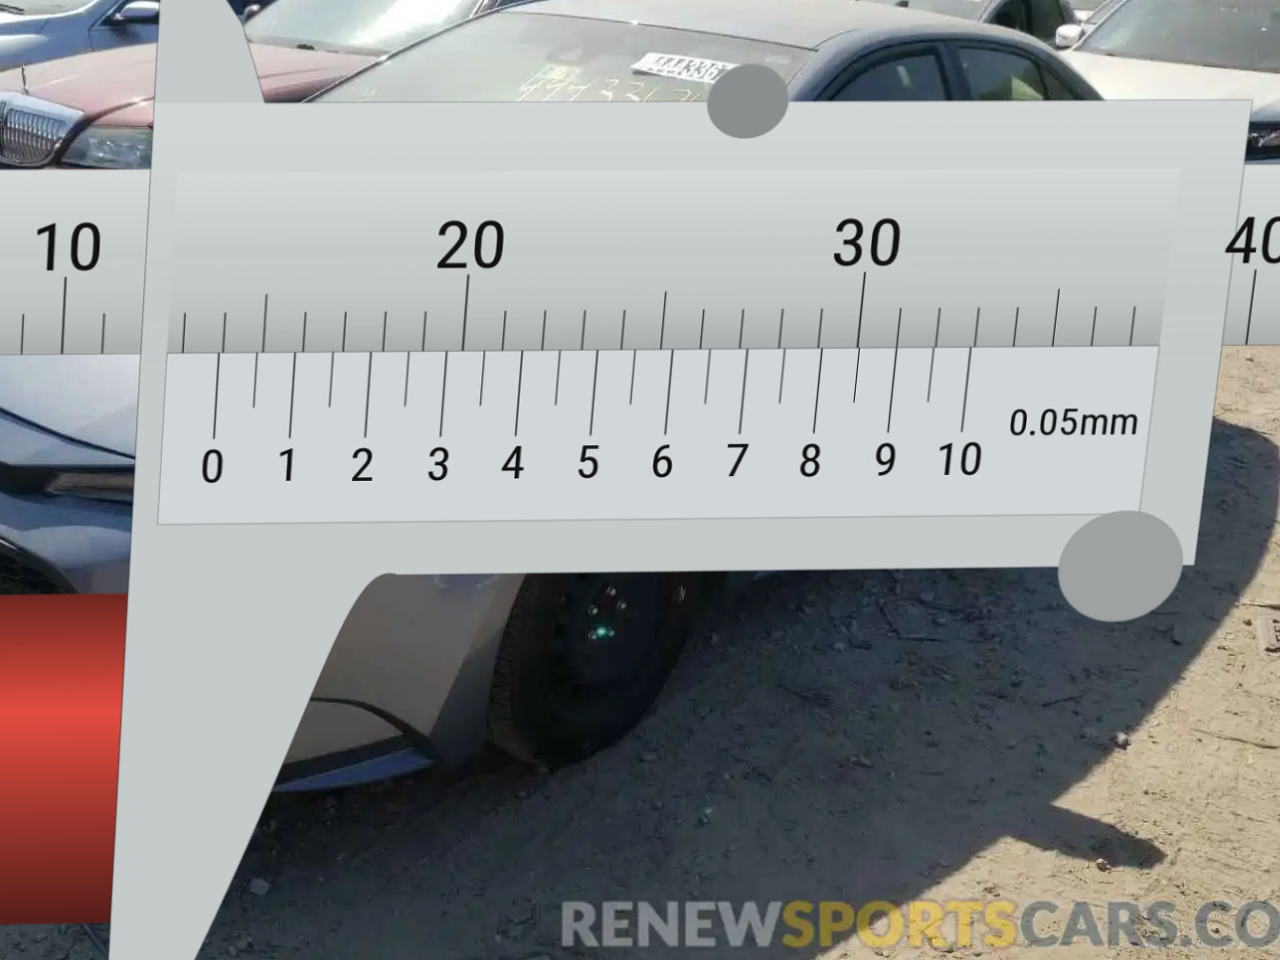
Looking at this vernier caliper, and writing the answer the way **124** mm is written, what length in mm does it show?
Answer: **13.90** mm
